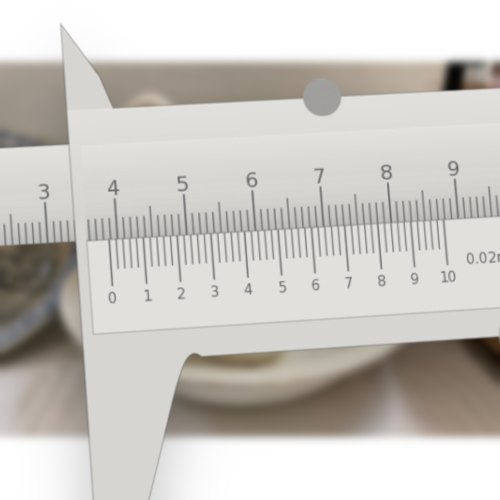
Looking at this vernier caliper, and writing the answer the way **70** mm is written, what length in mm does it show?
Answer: **38.8** mm
